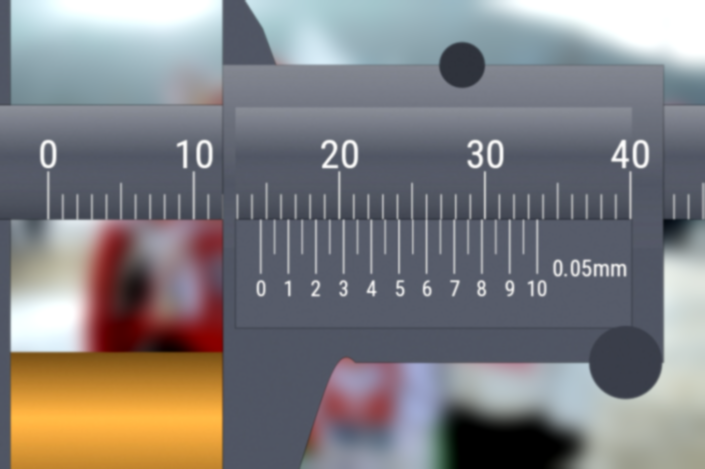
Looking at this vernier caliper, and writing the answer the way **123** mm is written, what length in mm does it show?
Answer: **14.6** mm
